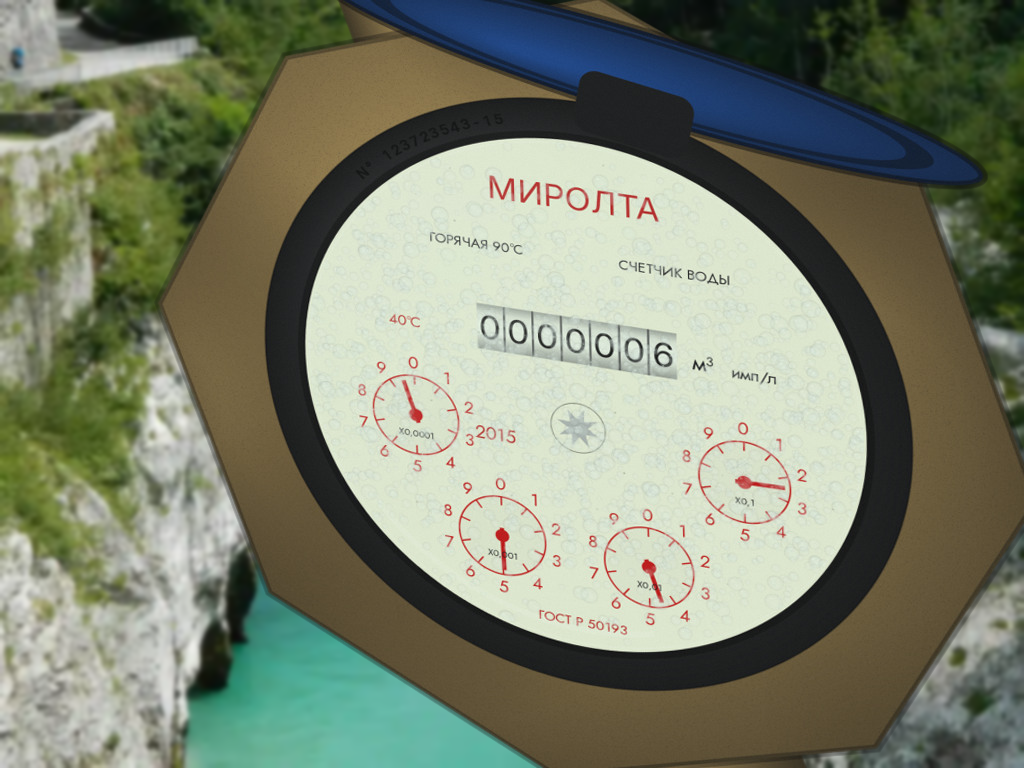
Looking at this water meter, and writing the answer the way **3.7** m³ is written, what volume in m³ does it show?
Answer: **6.2449** m³
